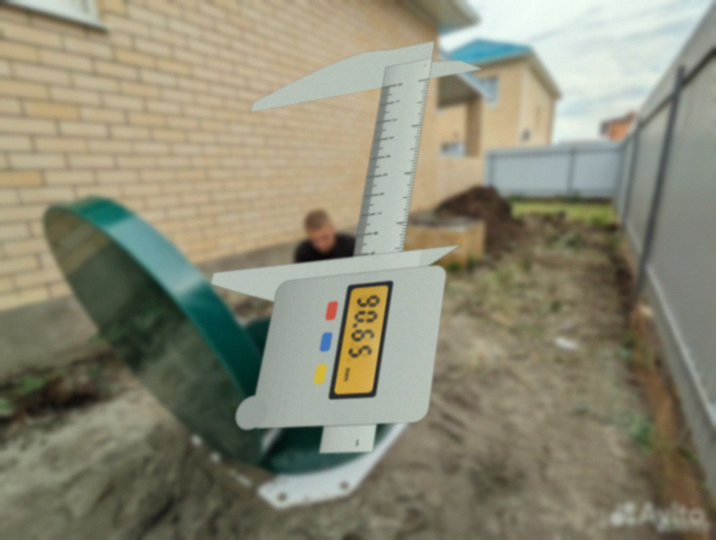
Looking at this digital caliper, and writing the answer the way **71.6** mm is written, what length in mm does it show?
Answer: **90.65** mm
